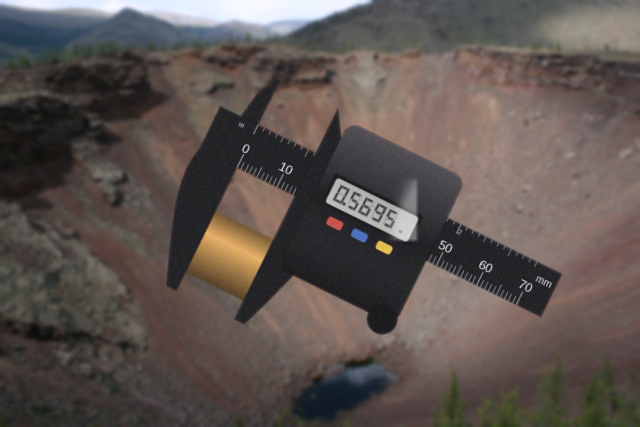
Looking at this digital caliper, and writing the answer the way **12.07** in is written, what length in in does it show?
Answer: **0.5695** in
